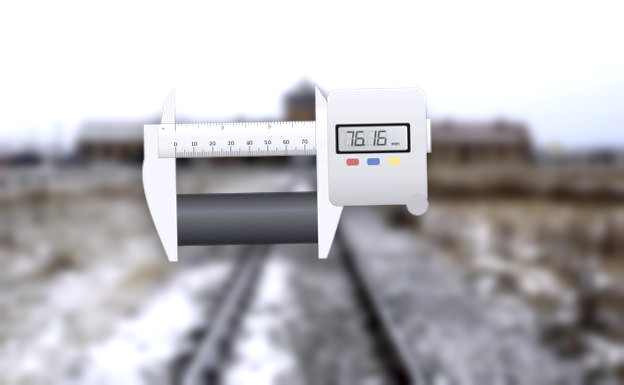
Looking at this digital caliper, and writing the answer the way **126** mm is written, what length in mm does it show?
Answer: **76.16** mm
